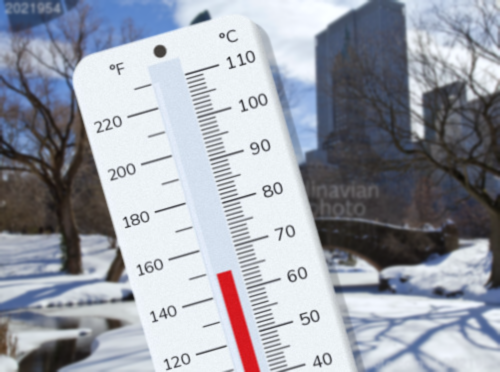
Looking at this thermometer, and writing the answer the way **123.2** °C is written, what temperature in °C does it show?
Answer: **65** °C
